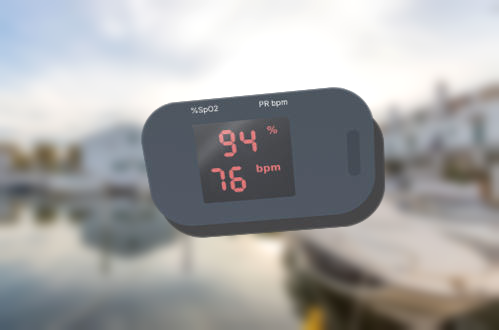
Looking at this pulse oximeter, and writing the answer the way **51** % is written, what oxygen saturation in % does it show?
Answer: **94** %
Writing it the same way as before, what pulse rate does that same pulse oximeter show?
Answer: **76** bpm
